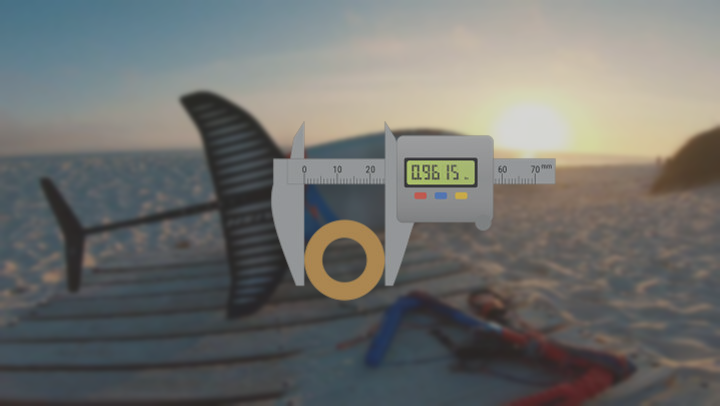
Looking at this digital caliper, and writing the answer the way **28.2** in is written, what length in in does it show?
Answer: **0.9615** in
